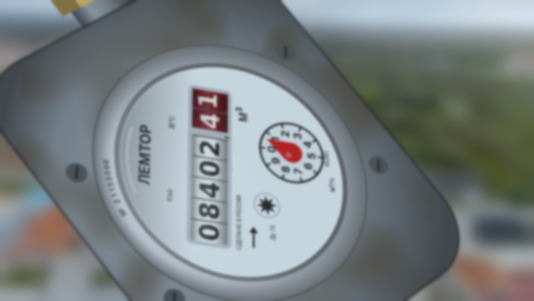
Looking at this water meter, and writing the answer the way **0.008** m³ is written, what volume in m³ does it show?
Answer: **8402.410** m³
